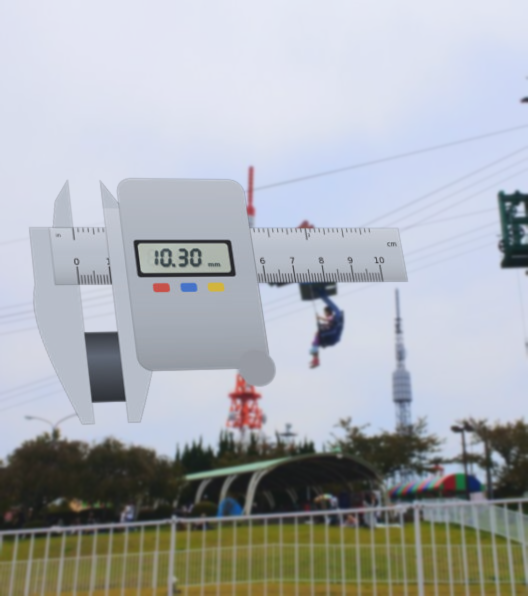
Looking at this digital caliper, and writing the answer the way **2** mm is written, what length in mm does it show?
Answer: **10.30** mm
